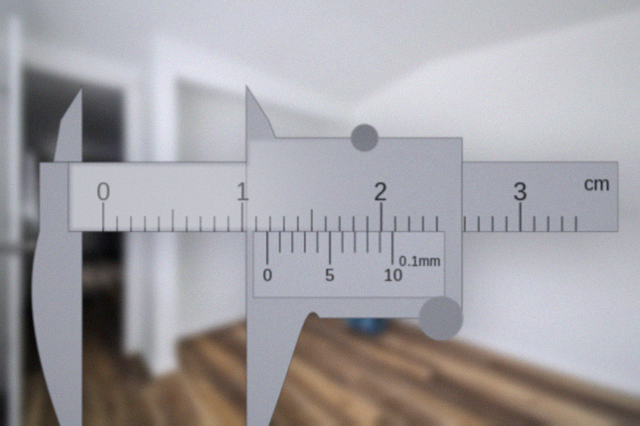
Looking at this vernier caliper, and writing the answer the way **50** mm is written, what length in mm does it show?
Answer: **11.8** mm
